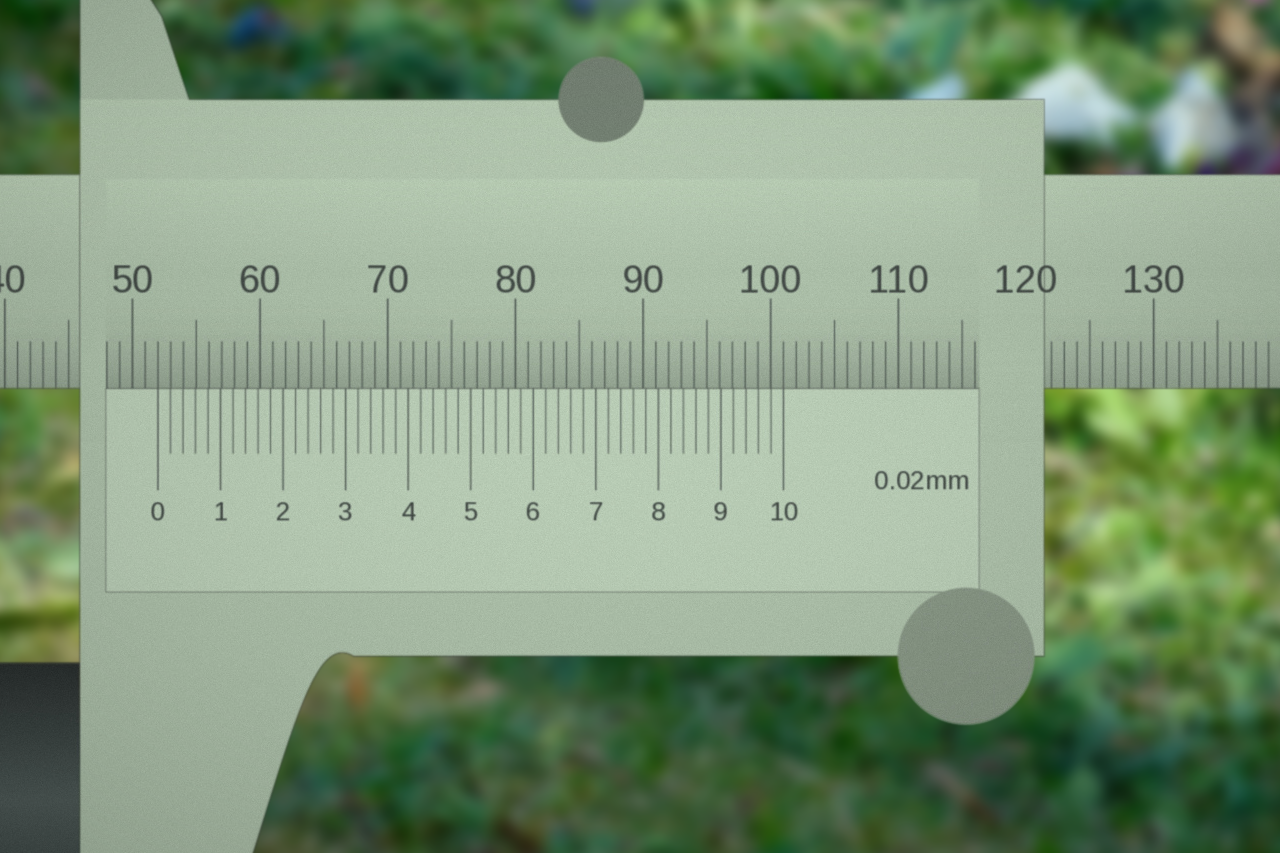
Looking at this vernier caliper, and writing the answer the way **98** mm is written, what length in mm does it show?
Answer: **52.0** mm
